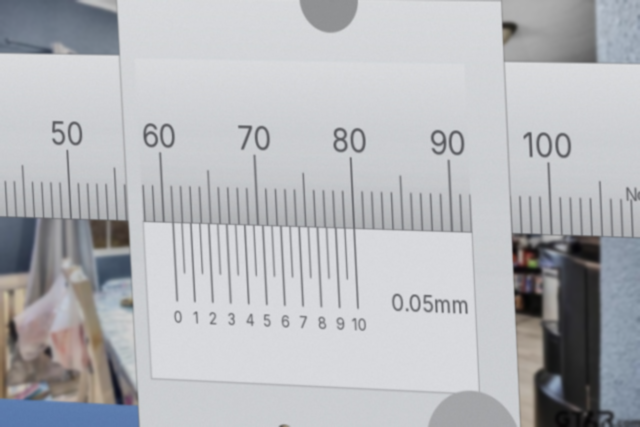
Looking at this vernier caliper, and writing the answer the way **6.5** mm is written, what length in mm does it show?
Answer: **61.0** mm
